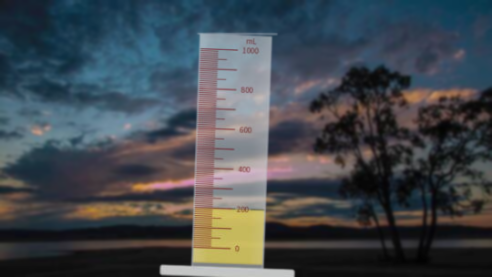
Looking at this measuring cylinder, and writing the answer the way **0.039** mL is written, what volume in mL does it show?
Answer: **200** mL
